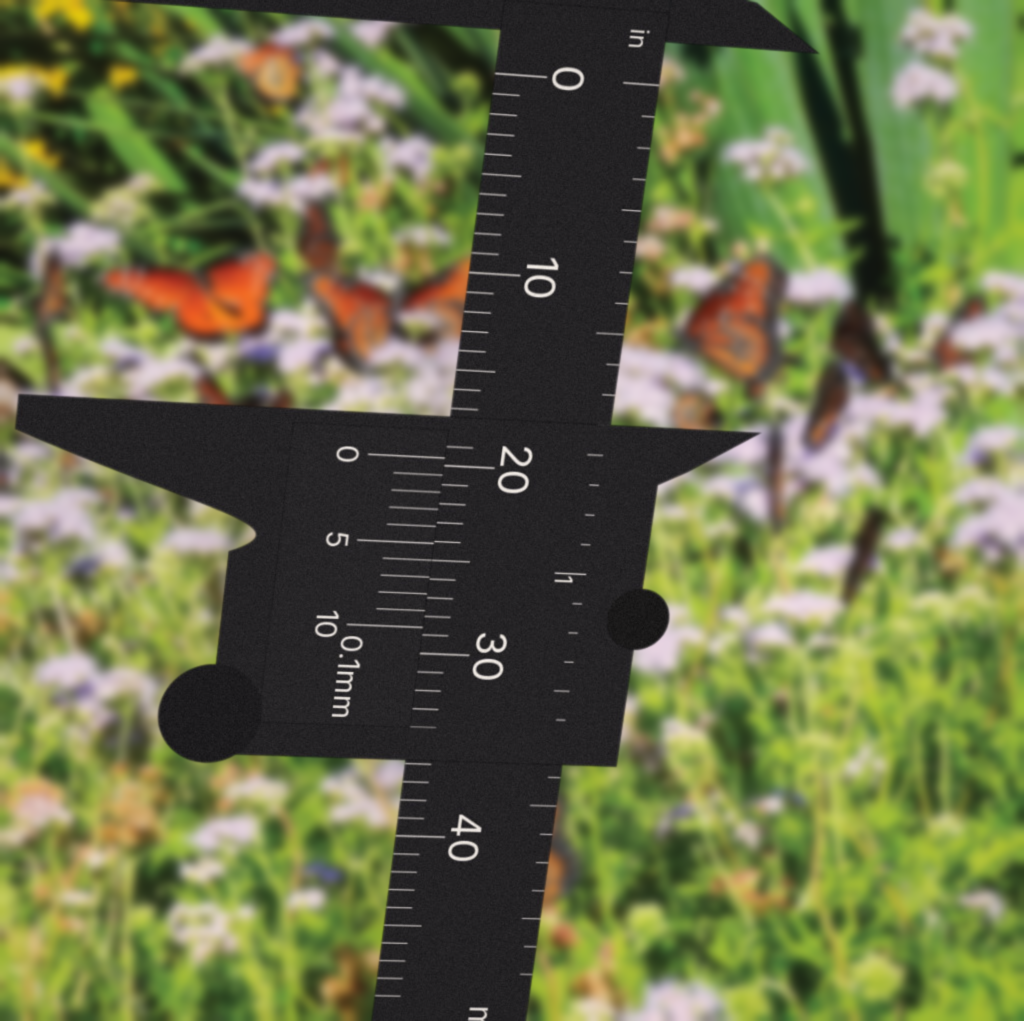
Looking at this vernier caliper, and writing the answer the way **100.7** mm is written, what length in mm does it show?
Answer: **19.6** mm
